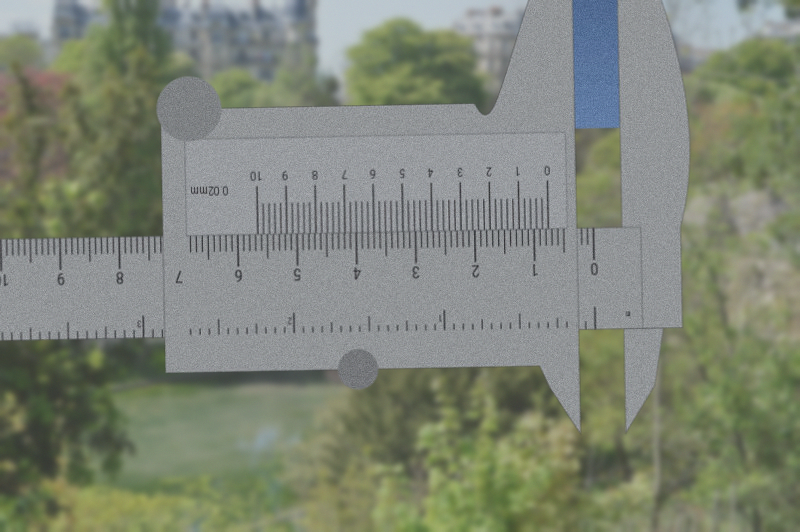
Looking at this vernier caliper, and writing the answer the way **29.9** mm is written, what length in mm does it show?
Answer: **7.6** mm
